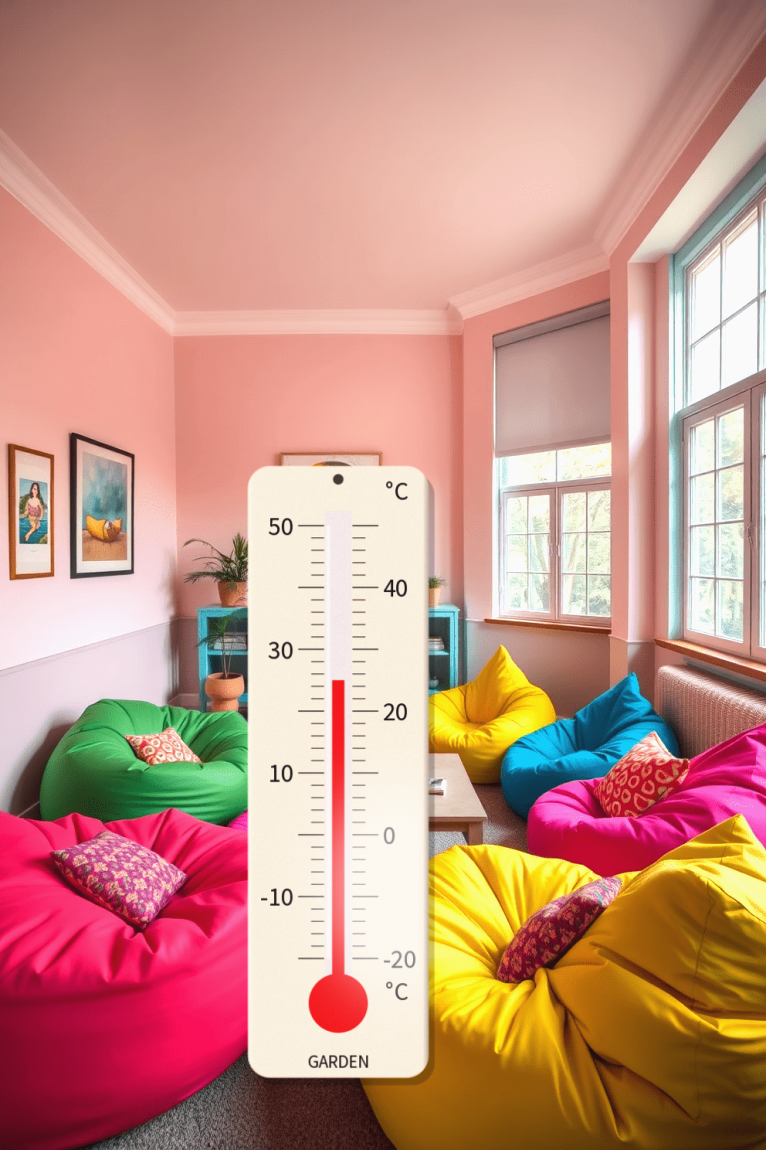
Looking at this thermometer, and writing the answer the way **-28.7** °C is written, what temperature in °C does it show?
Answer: **25** °C
